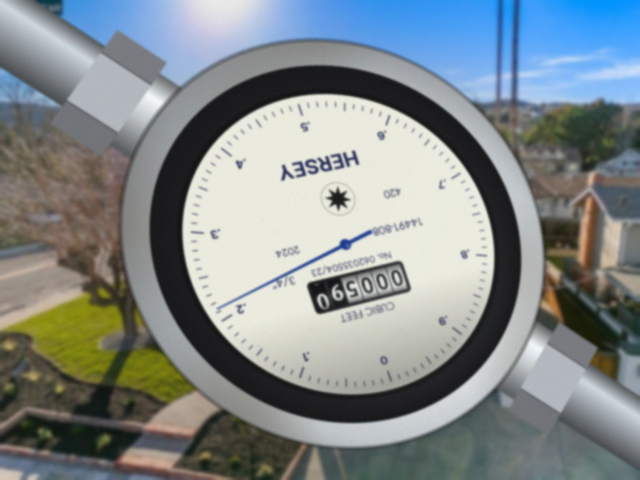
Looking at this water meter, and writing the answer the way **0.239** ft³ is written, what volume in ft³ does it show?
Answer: **590.21** ft³
